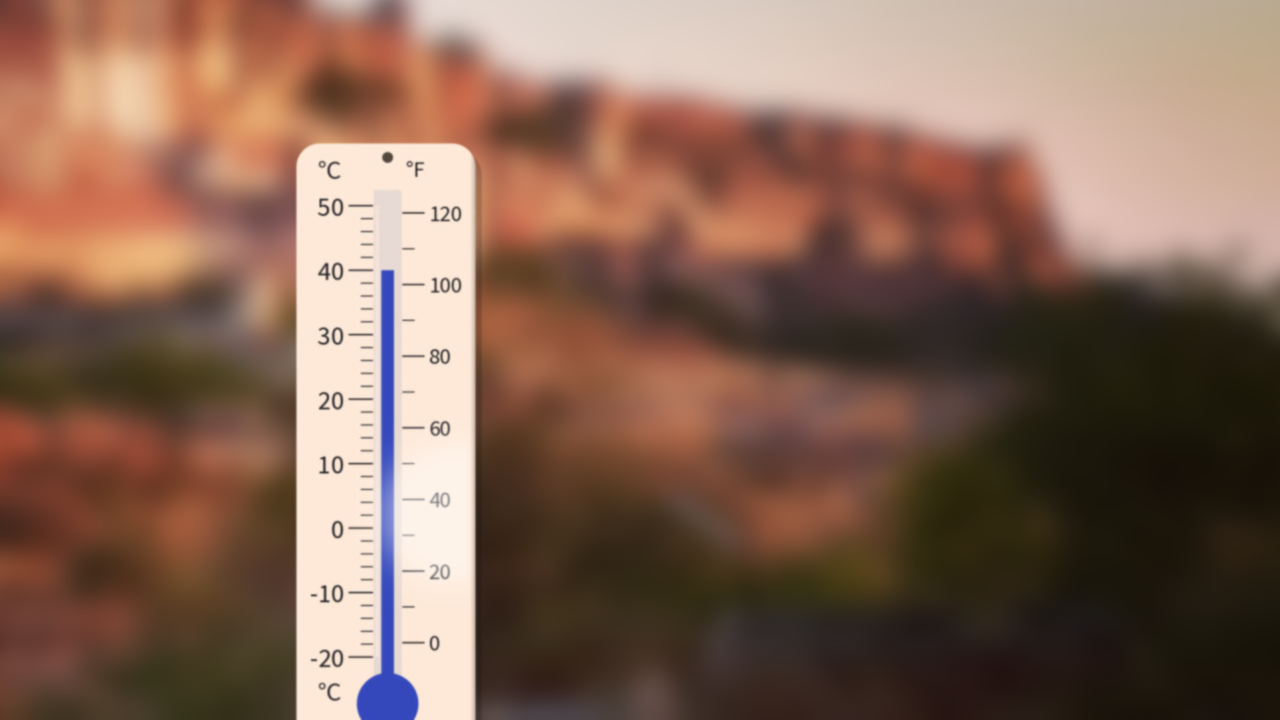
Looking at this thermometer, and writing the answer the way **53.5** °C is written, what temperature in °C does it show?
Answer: **40** °C
